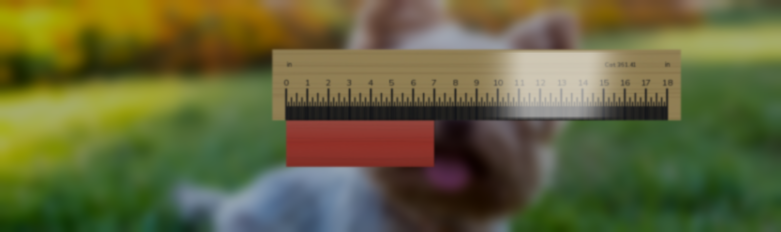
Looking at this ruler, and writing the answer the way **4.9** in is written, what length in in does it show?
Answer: **7** in
